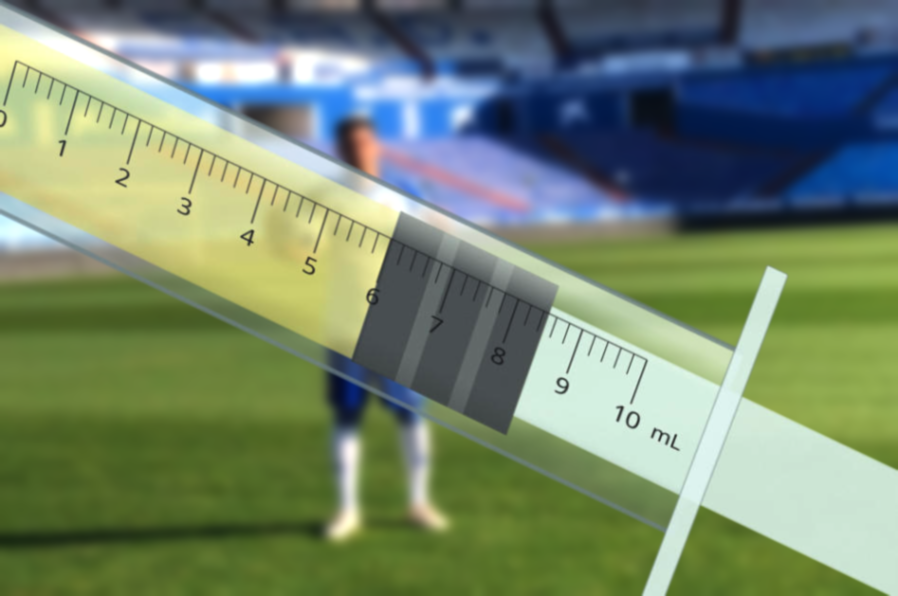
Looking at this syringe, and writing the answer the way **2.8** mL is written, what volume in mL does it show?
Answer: **6** mL
